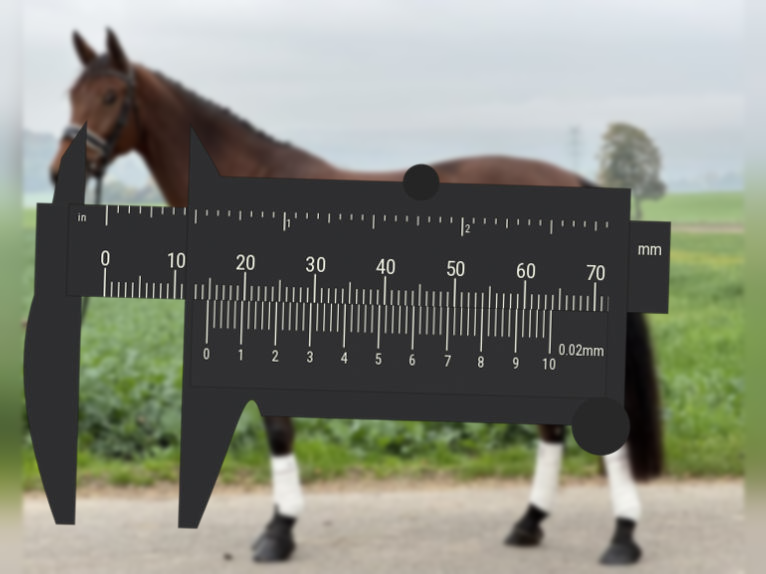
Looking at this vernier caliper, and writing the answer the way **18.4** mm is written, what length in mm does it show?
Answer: **14.8** mm
